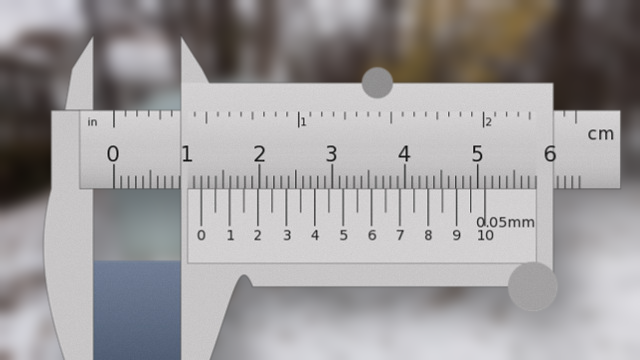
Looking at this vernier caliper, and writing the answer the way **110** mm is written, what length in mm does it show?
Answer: **12.0** mm
